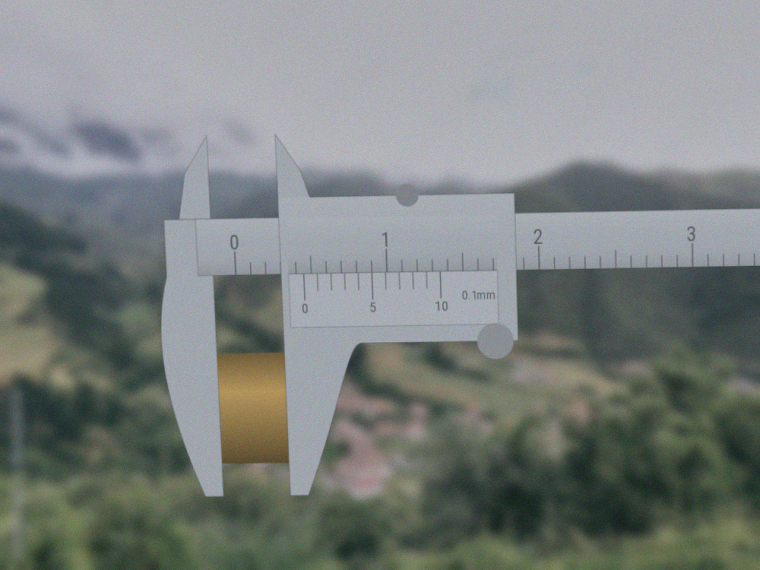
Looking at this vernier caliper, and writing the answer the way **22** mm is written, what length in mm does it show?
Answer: **4.5** mm
